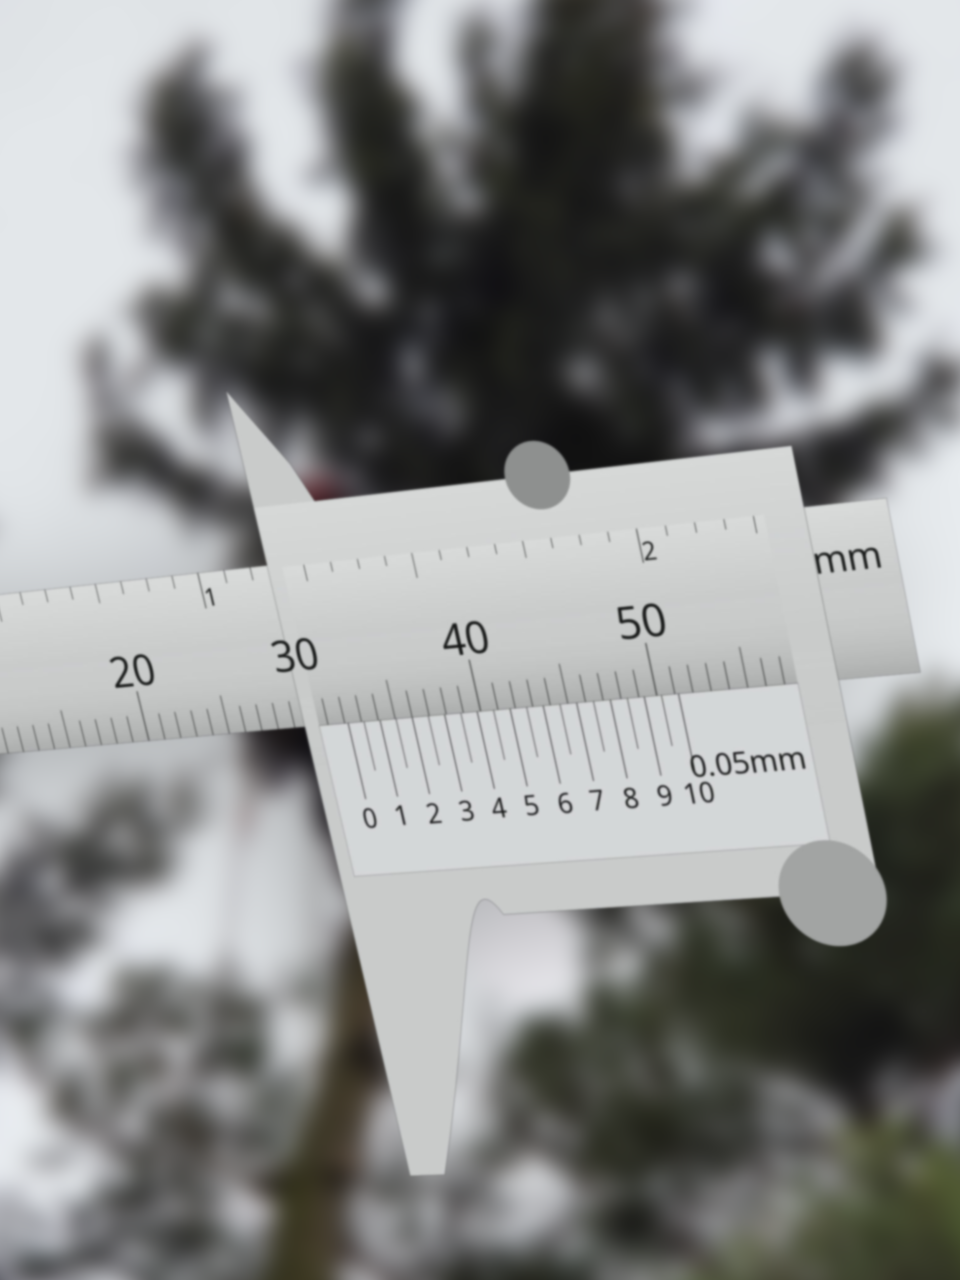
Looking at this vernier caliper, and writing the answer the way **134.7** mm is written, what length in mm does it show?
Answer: **32.2** mm
